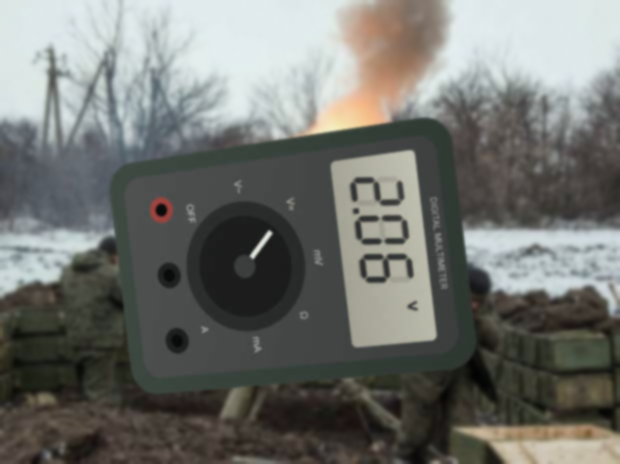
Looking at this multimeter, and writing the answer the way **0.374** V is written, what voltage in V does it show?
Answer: **2.06** V
